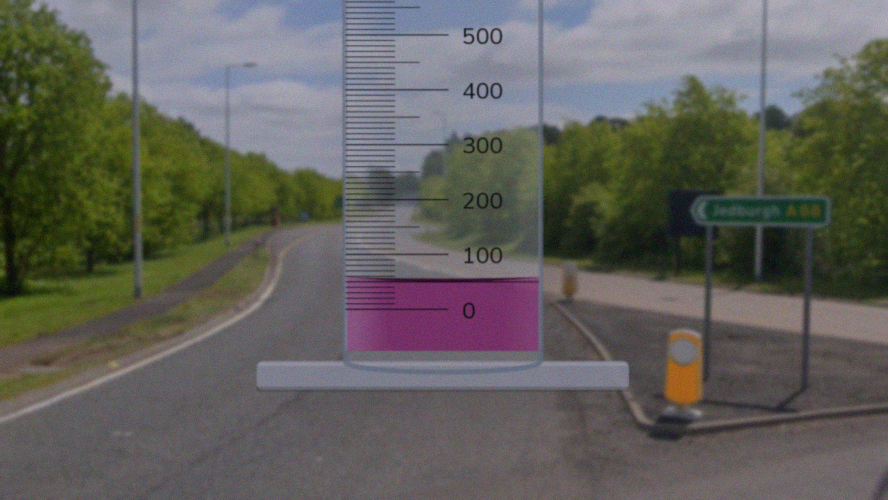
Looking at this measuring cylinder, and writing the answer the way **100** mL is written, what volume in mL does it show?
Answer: **50** mL
